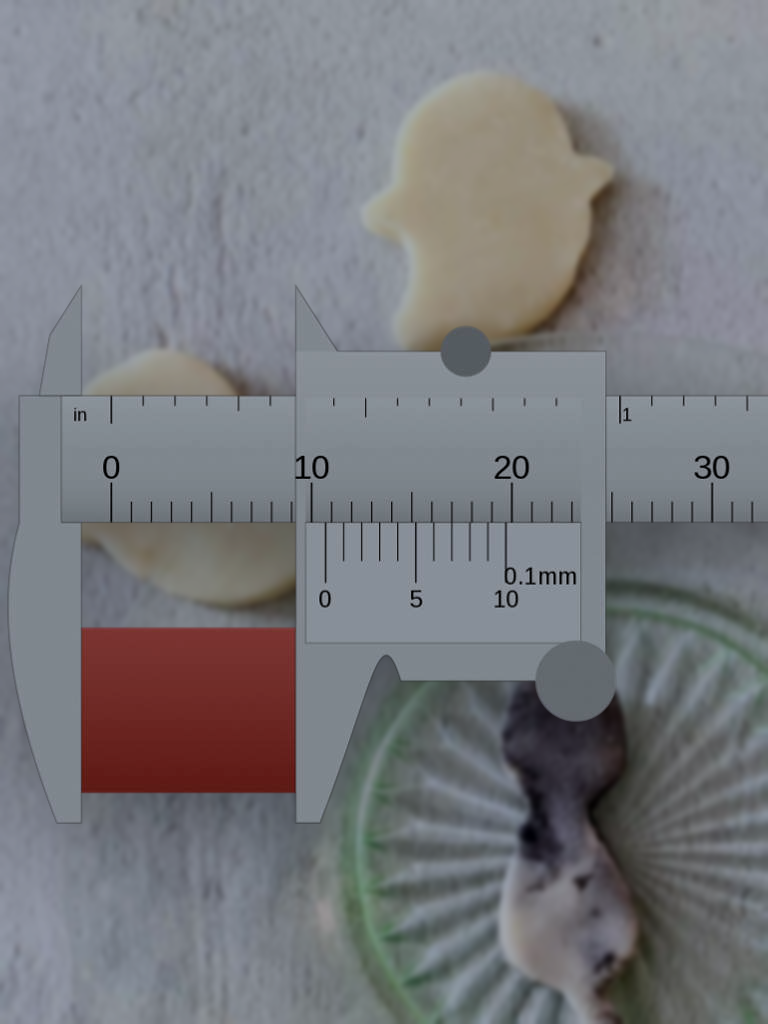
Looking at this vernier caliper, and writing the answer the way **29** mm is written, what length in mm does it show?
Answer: **10.7** mm
